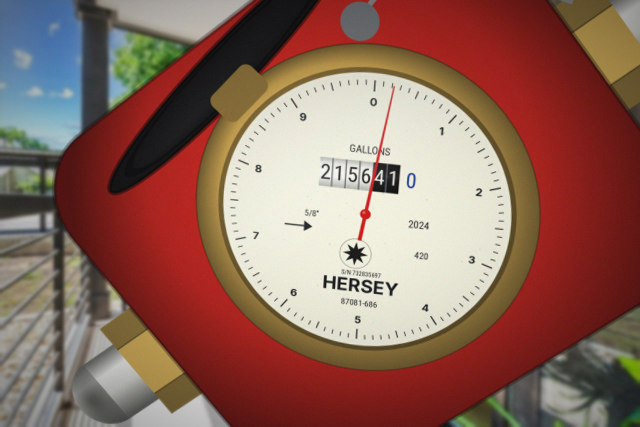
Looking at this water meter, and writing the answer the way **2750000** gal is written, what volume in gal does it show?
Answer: **2156410.2** gal
